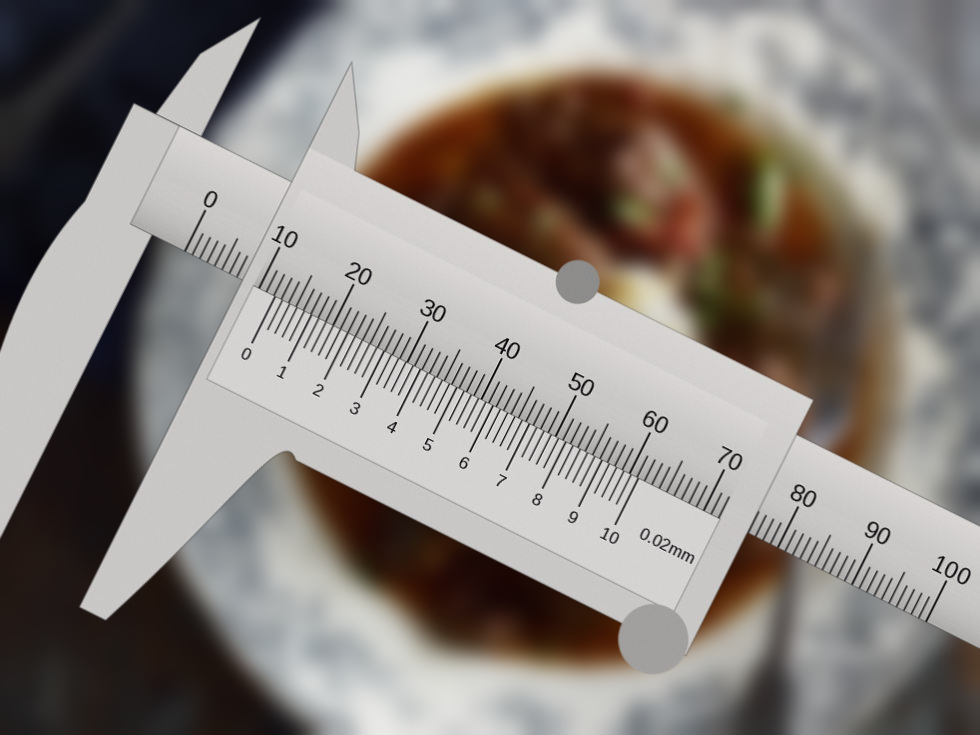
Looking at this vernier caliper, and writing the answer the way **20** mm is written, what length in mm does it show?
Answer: **12.2** mm
